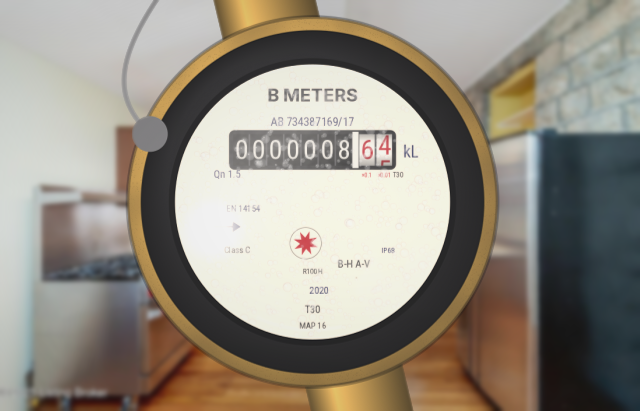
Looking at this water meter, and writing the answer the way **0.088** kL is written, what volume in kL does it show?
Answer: **8.64** kL
